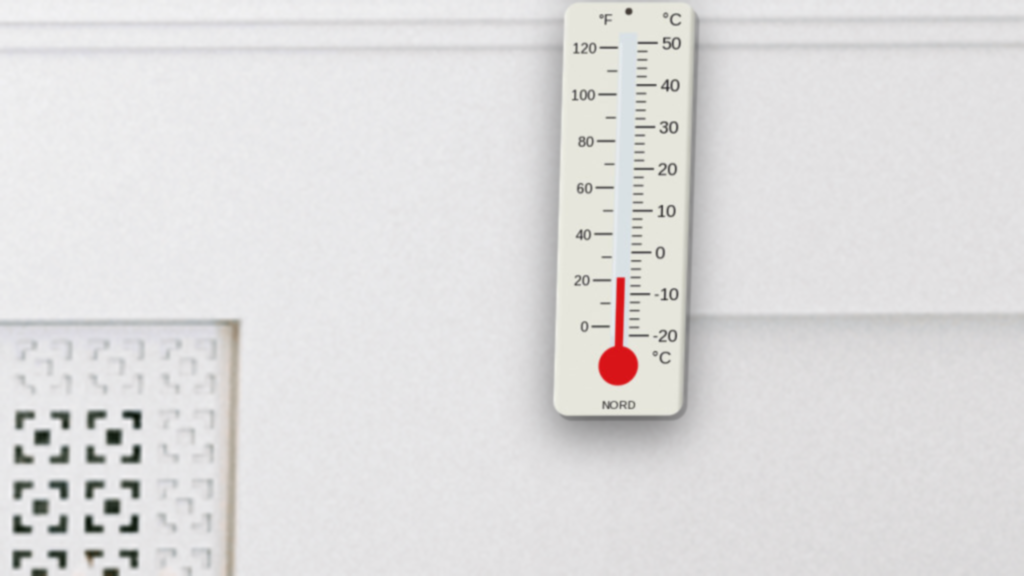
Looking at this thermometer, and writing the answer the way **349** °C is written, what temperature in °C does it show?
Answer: **-6** °C
